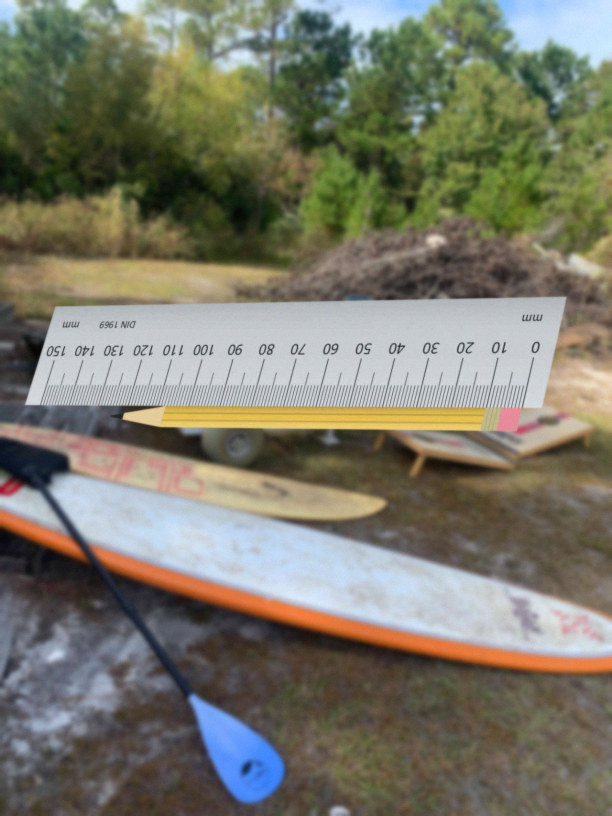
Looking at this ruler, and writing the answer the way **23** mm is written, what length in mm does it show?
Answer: **125** mm
